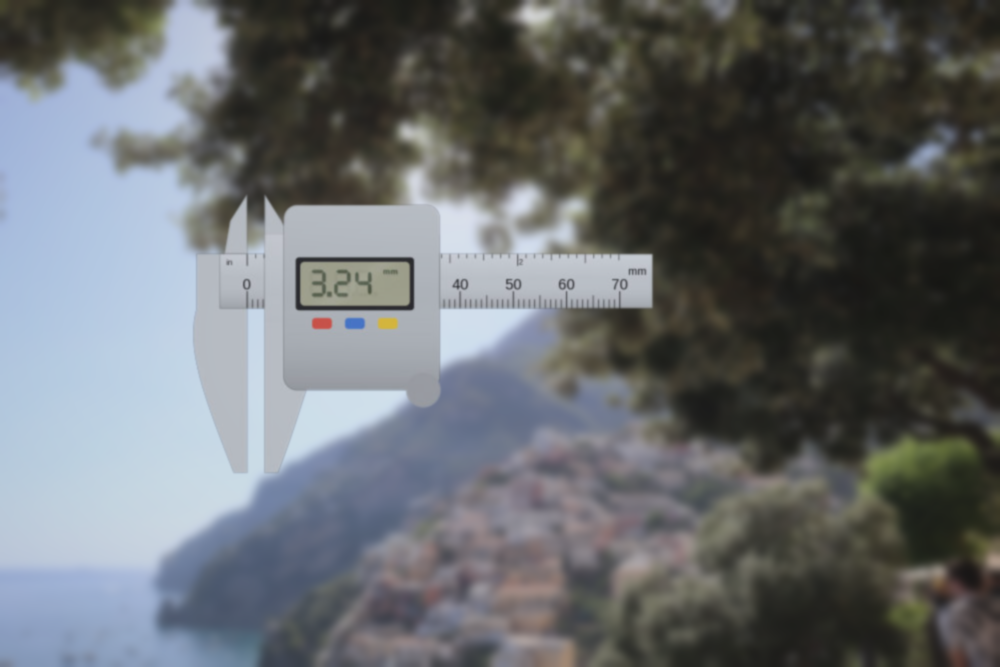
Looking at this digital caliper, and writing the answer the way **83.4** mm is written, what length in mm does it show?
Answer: **3.24** mm
